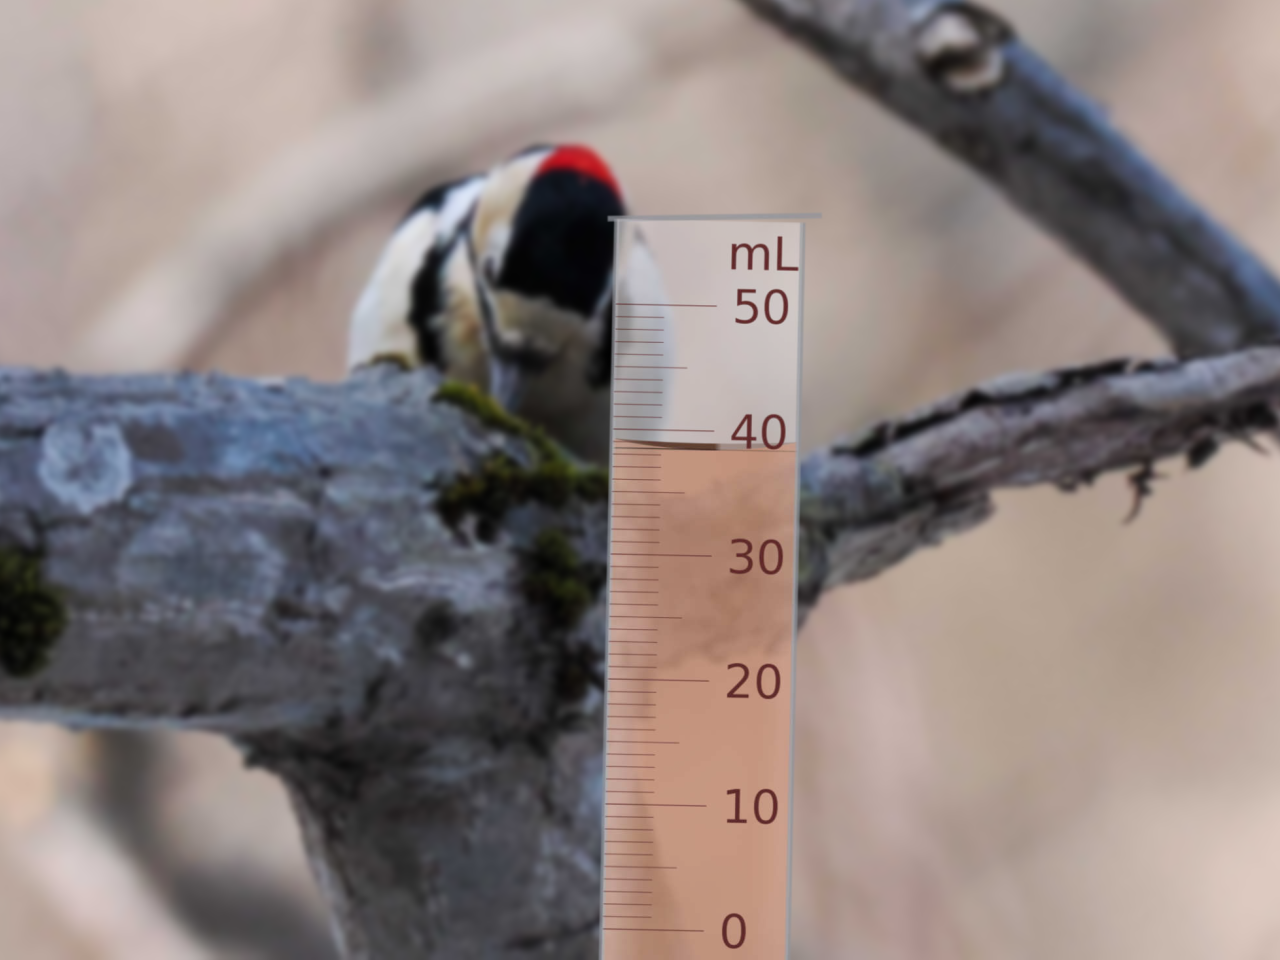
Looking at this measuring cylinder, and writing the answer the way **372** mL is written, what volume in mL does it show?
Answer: **38.5** mL
